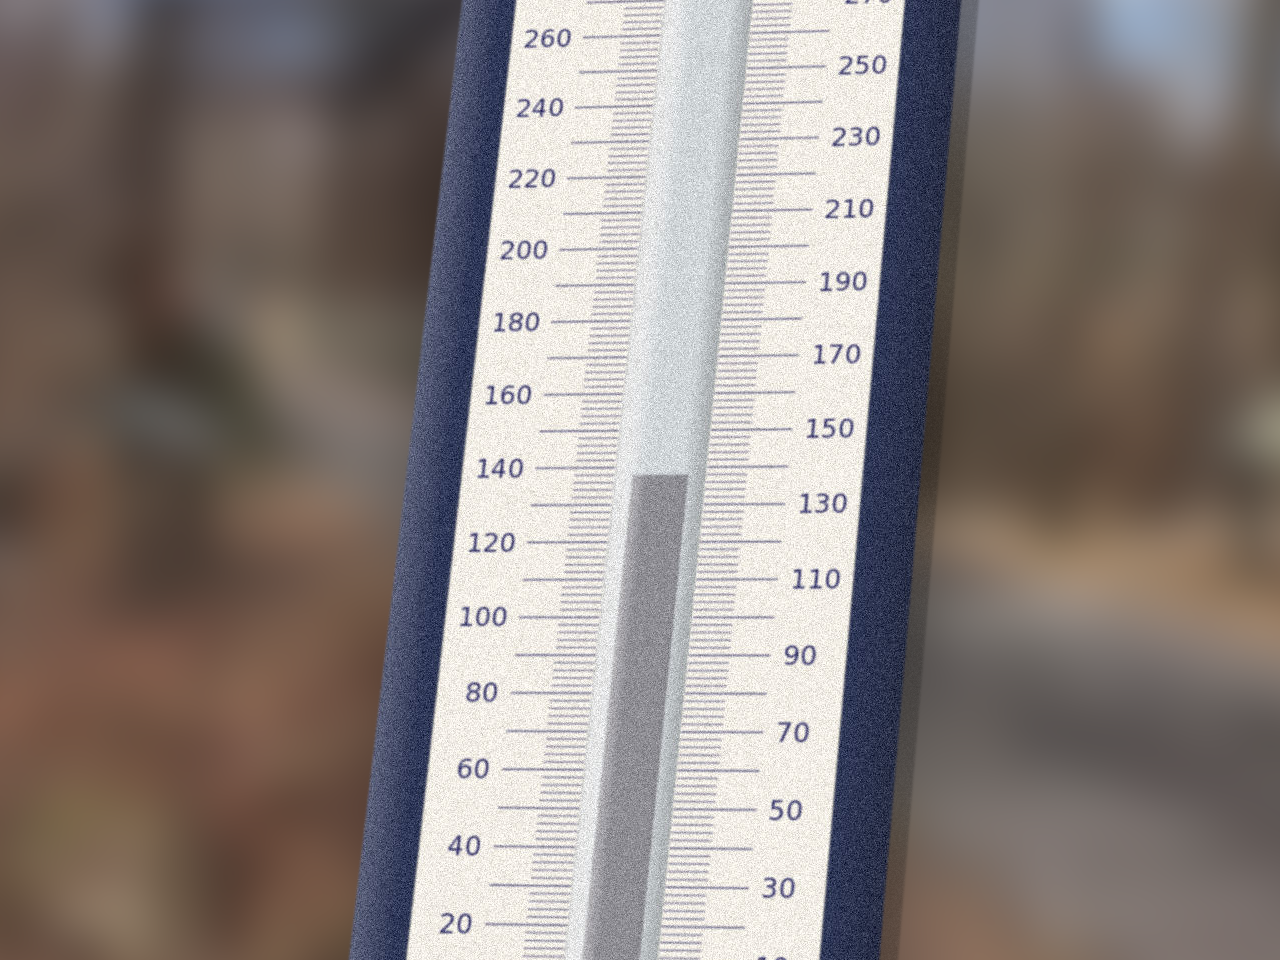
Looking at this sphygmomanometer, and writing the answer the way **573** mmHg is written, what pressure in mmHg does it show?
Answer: **138** mmHg
